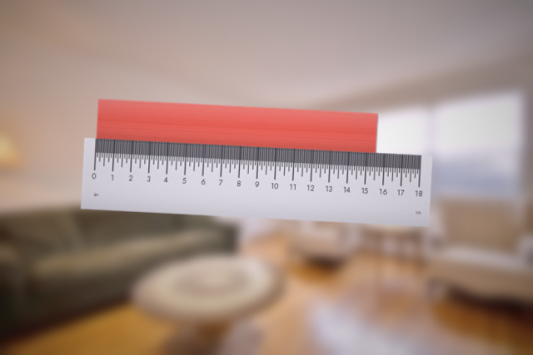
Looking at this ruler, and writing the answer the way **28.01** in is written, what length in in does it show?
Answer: **15.5** in
